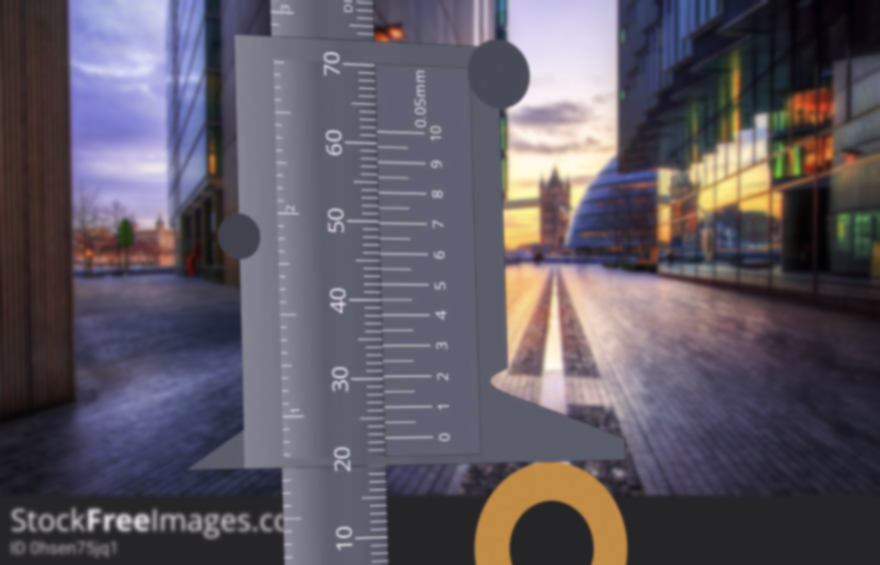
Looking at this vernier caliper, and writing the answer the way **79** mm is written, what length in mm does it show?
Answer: **22.5** mm
